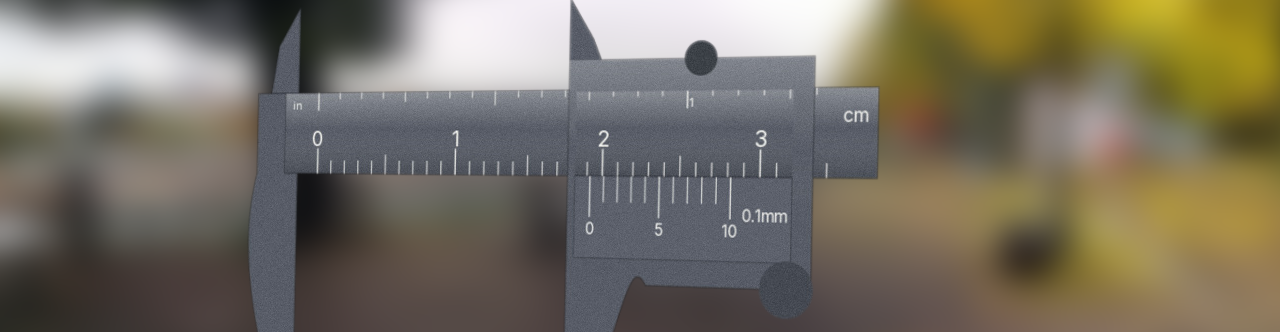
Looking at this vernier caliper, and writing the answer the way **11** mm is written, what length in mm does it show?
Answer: **19.2** mm
